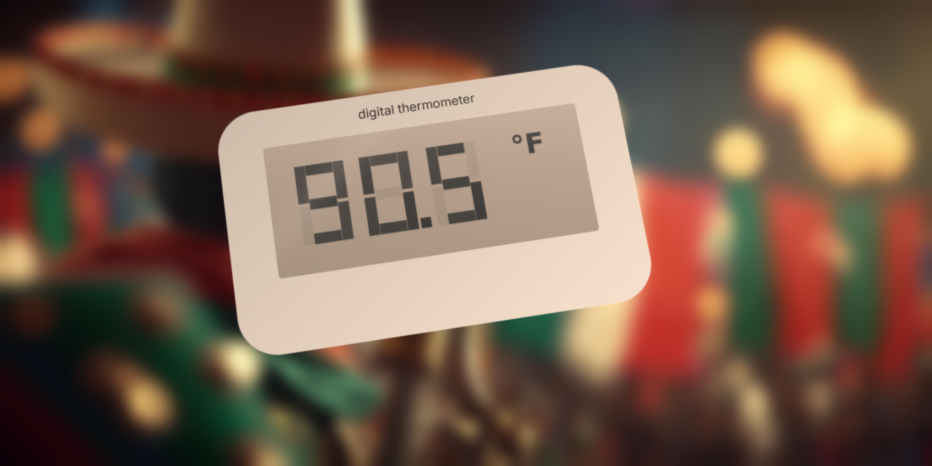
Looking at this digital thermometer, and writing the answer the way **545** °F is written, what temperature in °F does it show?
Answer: **90.5** °F
